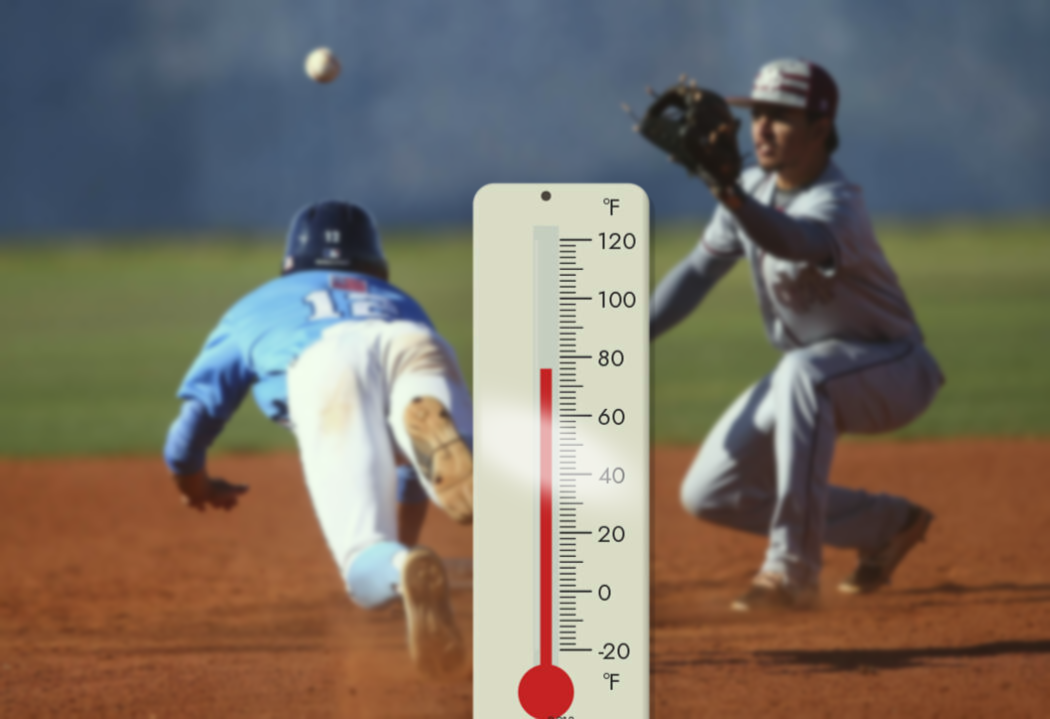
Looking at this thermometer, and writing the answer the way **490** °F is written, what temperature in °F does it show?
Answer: **76** °F
